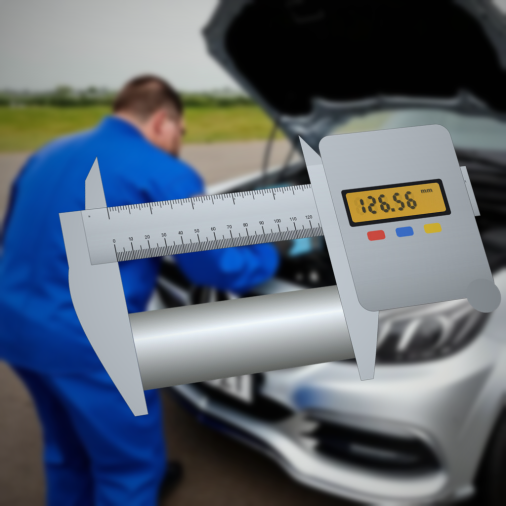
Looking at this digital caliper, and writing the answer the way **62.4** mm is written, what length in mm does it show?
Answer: **126.56** mm
